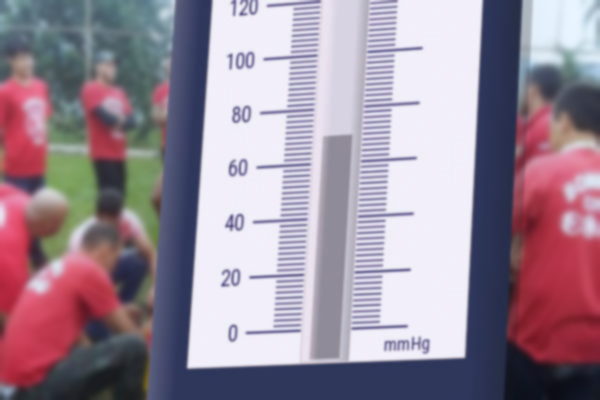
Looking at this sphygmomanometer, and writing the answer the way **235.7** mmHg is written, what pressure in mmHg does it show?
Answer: **70** mmHg
